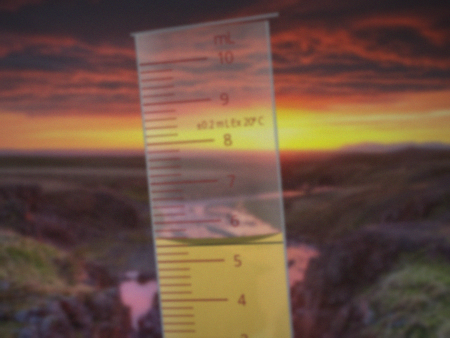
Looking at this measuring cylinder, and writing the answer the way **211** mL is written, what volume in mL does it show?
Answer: **5.4** mL
